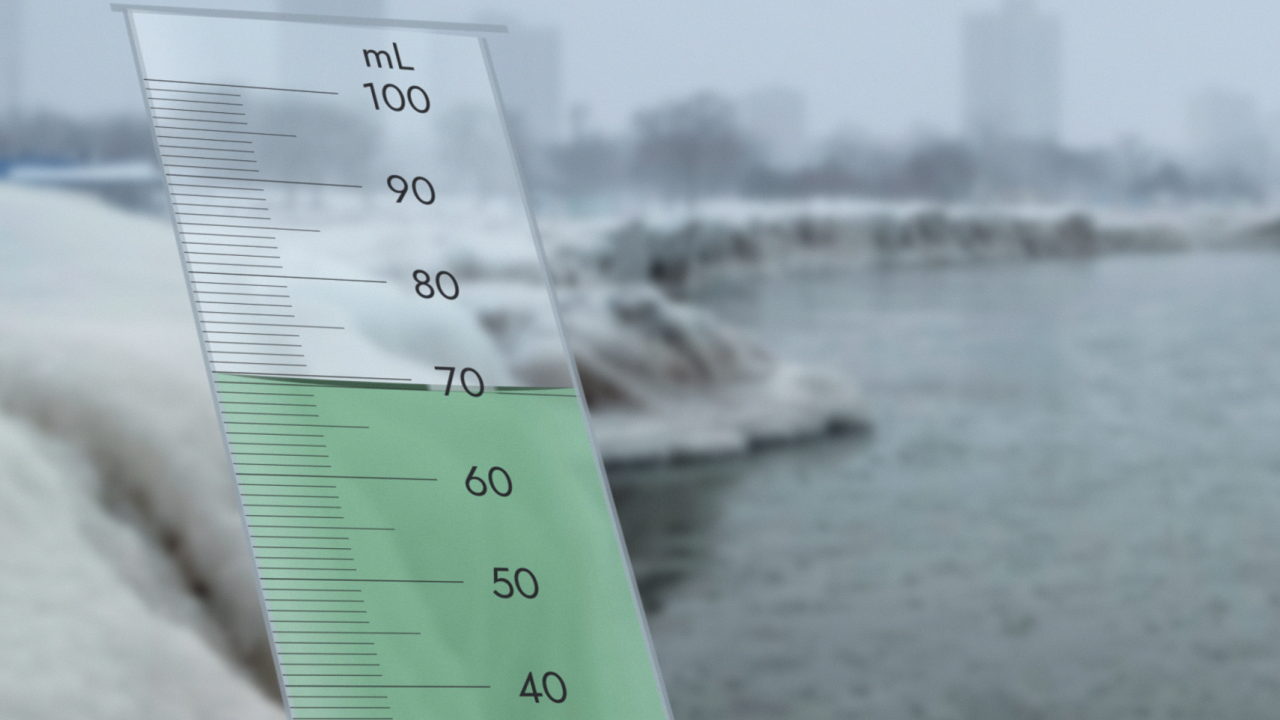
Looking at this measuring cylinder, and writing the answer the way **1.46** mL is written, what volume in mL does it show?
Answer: **69** mL
